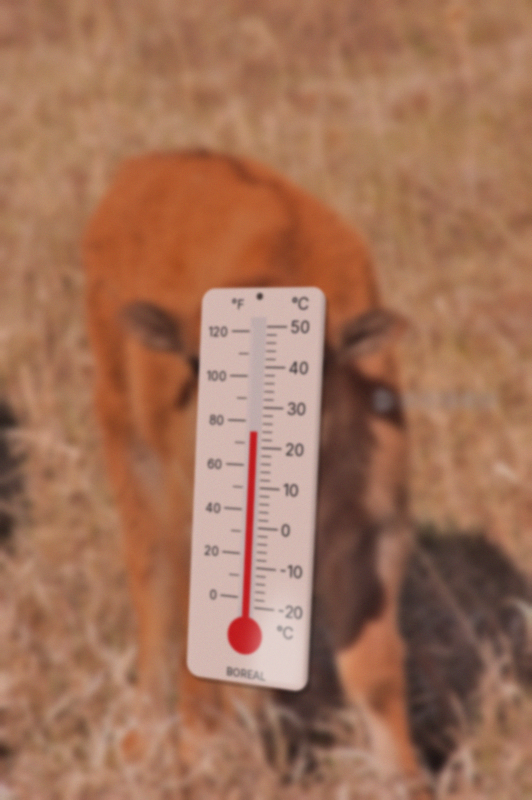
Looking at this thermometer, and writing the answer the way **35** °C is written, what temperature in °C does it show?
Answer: **24** °C
